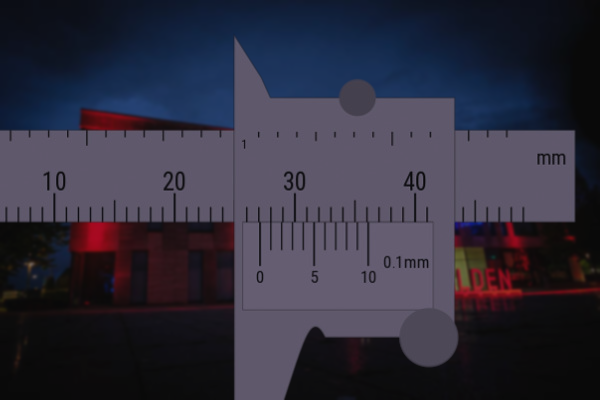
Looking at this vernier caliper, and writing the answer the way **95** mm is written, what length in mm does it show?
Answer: **27.1** mm
